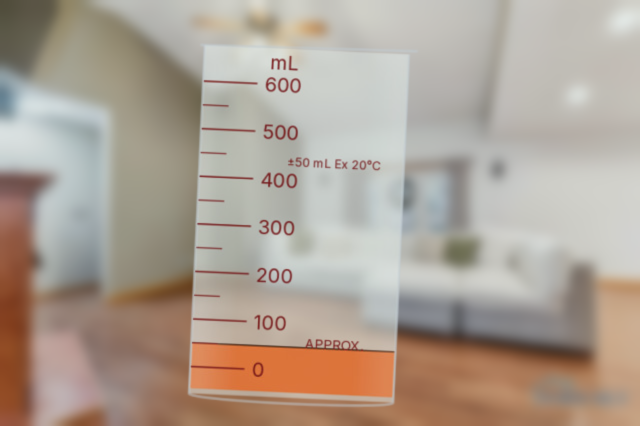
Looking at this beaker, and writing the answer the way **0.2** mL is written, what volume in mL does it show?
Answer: **50** mL
